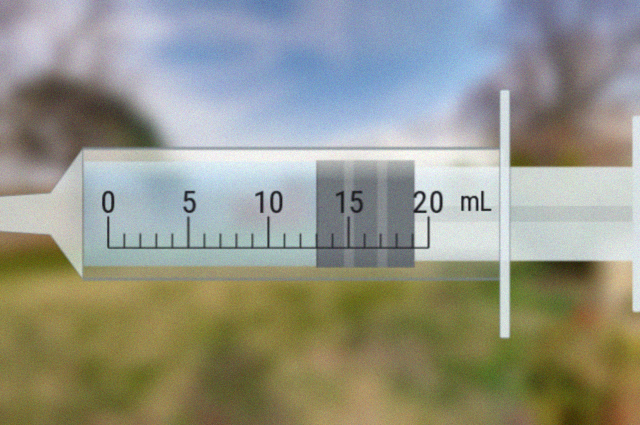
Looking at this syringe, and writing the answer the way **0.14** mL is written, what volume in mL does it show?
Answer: **13** mL
